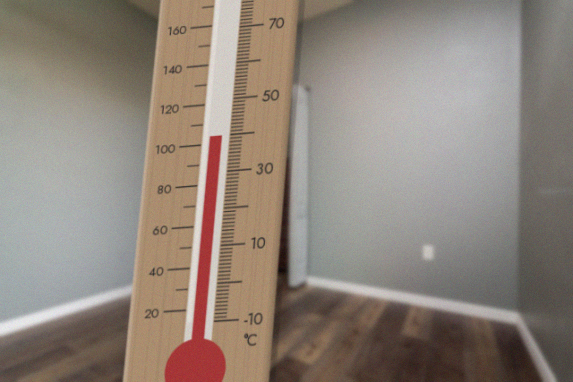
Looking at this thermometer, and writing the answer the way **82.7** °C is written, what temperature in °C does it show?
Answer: **40** °C
